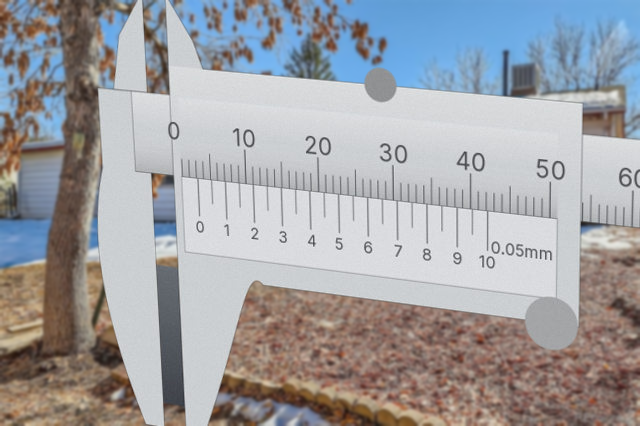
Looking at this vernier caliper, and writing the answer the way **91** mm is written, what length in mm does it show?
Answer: **3.2** mm
